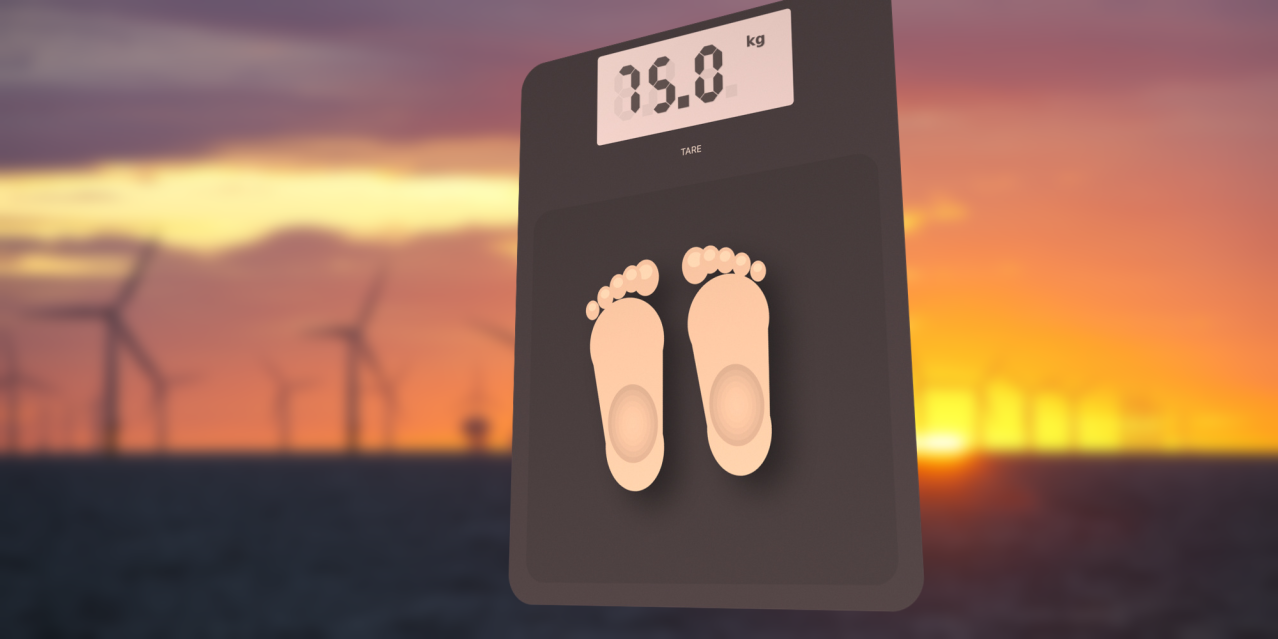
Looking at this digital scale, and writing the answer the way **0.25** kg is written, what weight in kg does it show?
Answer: **75.0** kg
